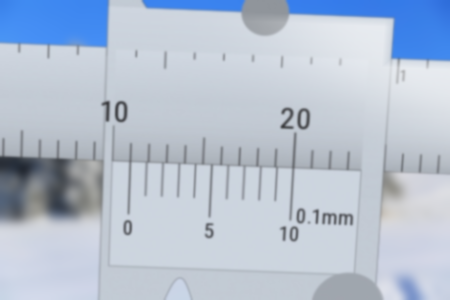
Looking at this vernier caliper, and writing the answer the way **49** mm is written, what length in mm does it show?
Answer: **11.0** mm
